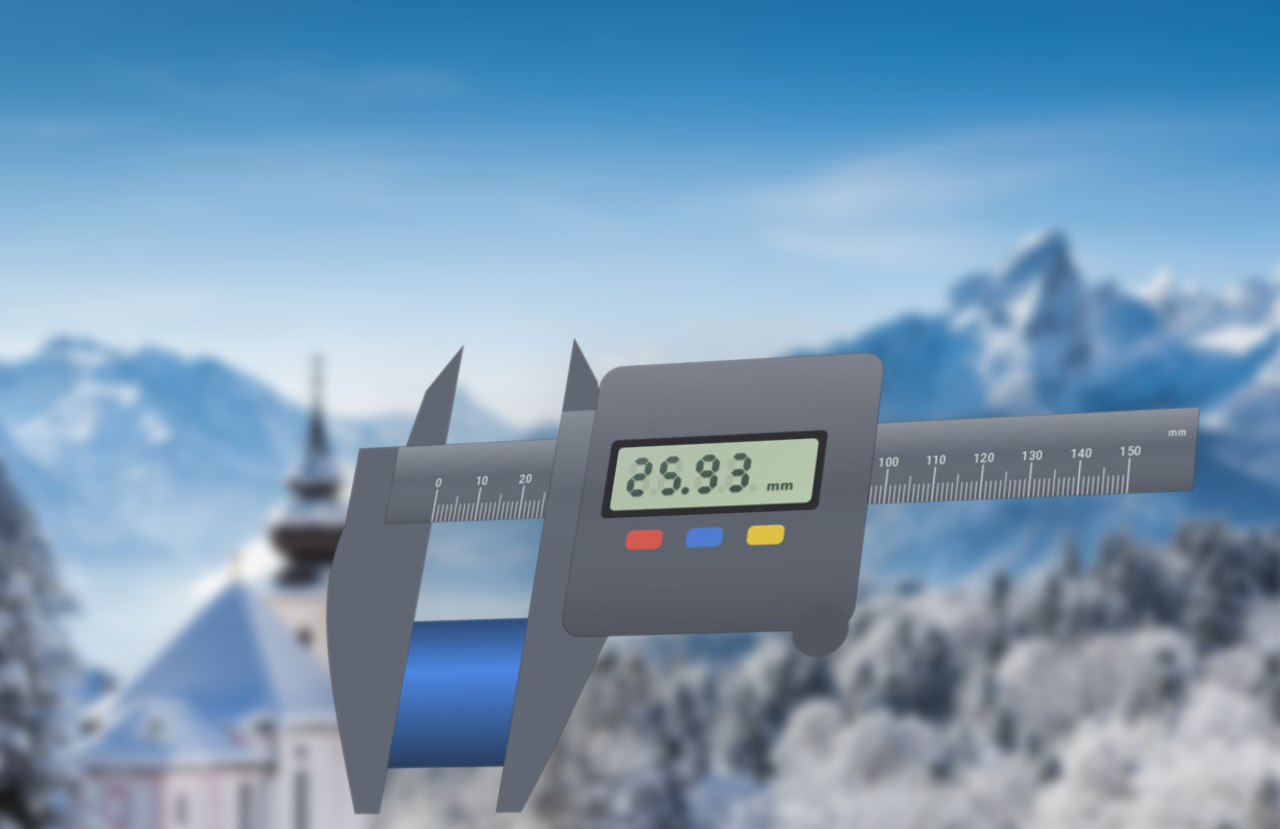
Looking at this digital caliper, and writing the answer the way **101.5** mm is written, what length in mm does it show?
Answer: **25.93** mm
